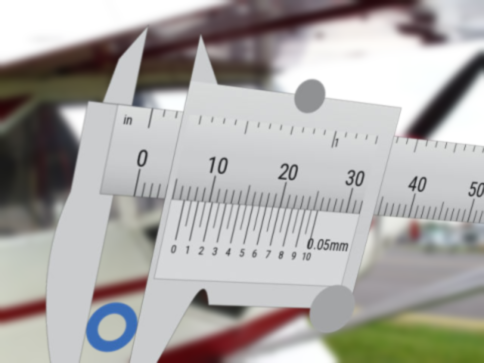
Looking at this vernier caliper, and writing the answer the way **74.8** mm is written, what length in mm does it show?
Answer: **6.6** mm
